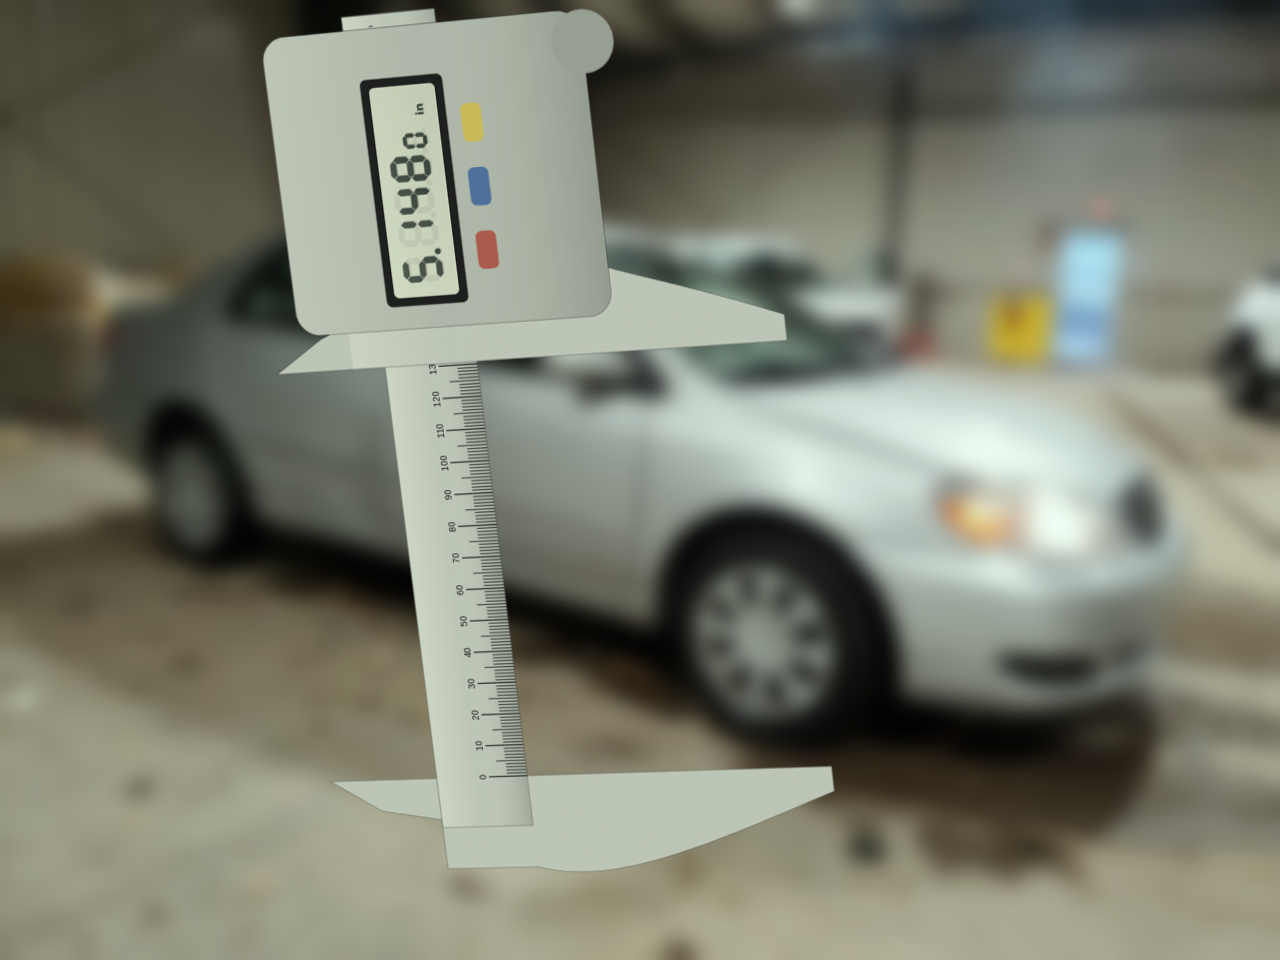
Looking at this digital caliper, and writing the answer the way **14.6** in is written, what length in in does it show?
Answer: **5.1480** in
